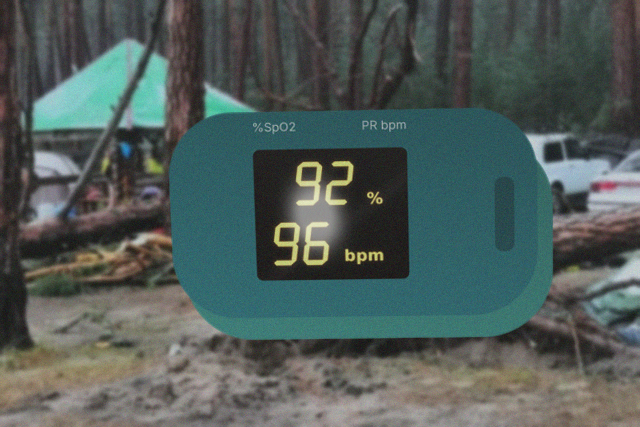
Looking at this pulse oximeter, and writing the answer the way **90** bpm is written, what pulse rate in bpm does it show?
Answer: **96** bpm
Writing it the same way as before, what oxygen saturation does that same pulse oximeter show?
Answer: **92** %
